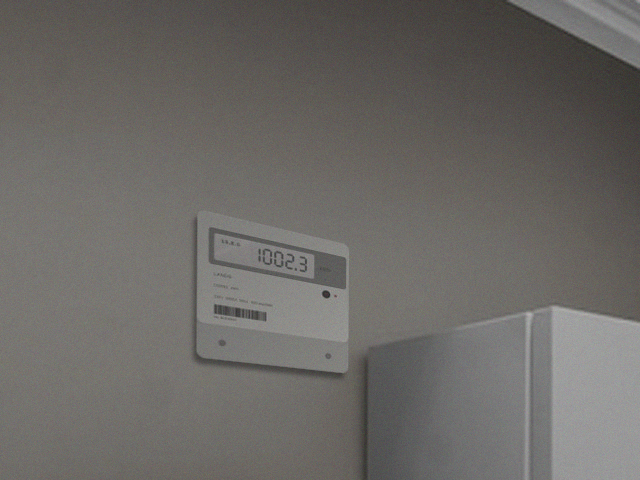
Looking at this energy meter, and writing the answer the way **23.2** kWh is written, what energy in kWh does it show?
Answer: **1002.3** kWh
